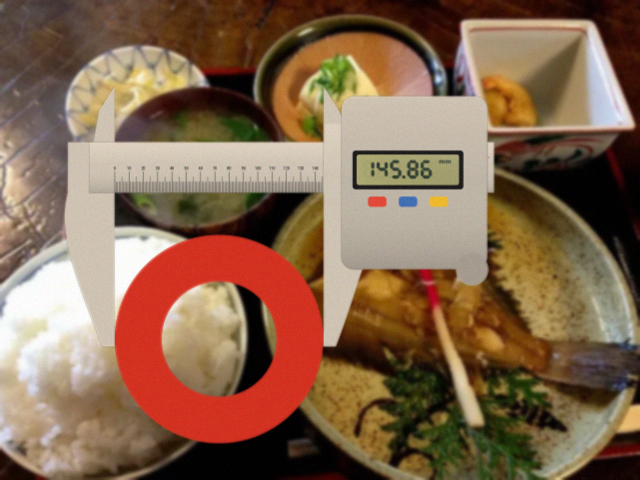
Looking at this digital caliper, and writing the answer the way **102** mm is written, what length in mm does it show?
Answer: **145.86** mm
